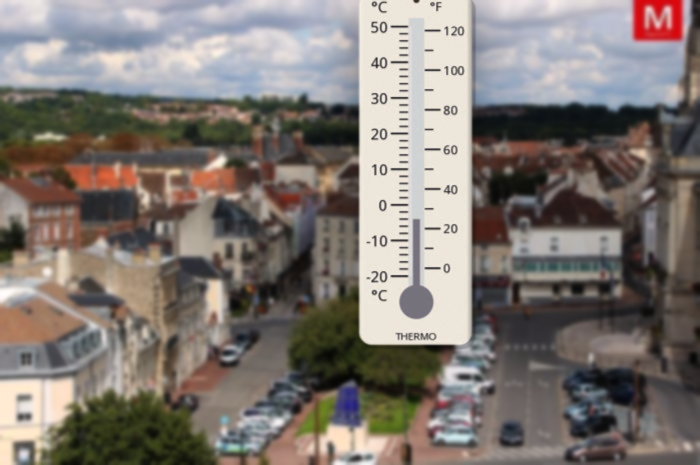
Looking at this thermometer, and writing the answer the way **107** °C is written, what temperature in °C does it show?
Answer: **-4** °C
